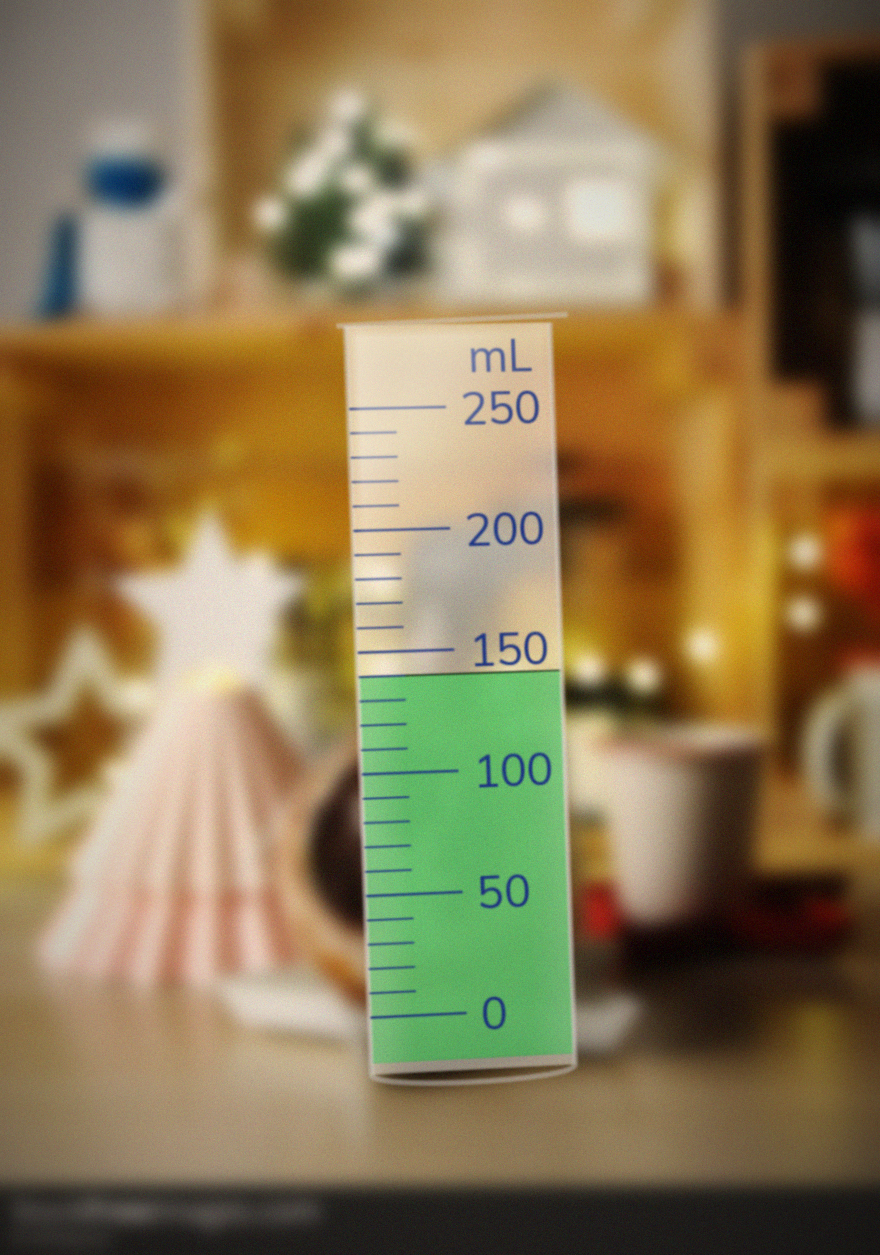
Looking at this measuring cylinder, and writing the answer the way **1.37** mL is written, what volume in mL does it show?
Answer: **140** mL
